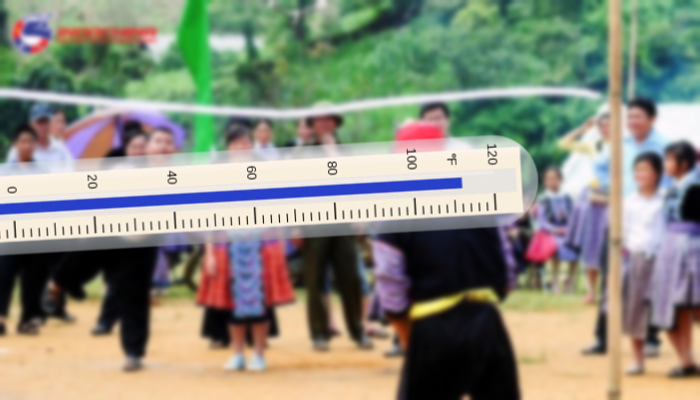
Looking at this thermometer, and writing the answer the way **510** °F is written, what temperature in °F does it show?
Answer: **112** °F
